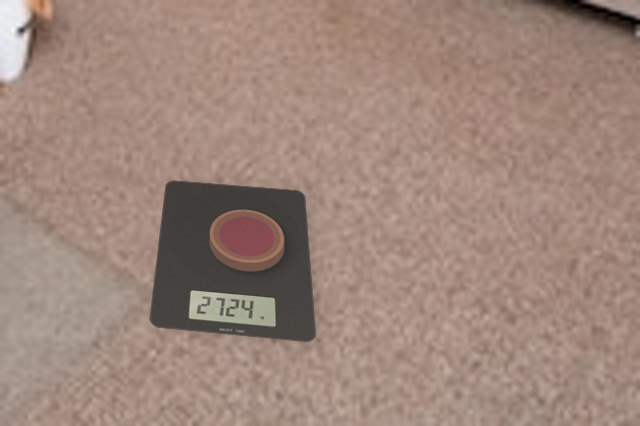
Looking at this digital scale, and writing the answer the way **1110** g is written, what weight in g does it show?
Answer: **2724** g
